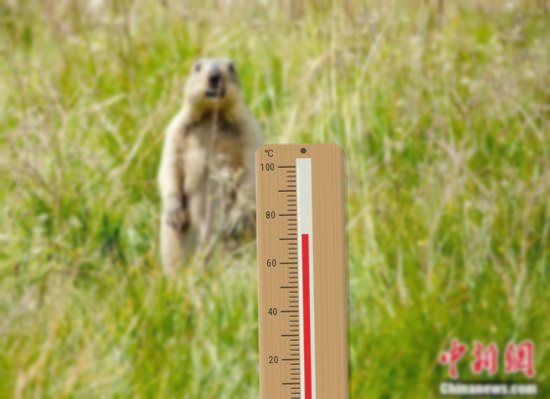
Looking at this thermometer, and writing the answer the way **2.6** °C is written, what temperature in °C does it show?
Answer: **72** °C
